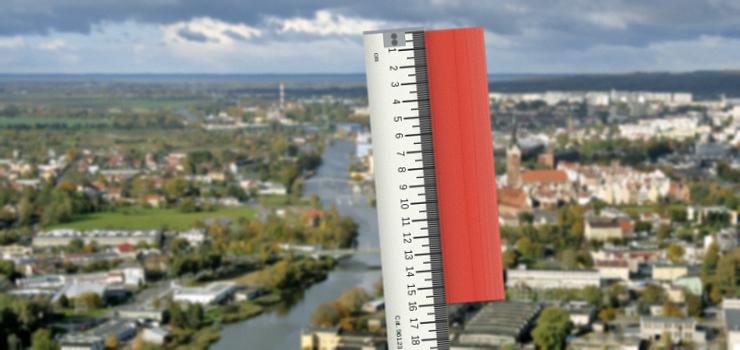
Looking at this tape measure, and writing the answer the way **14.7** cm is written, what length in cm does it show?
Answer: **16** cm
